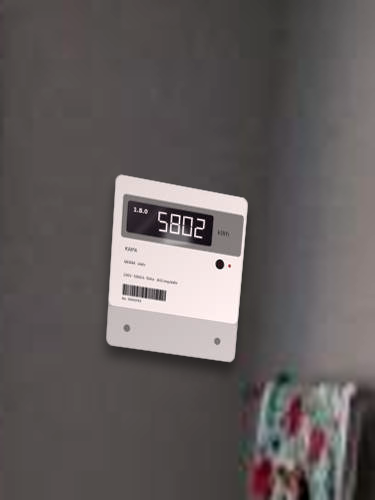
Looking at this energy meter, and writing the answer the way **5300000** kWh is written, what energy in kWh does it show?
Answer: **5802** kWh
